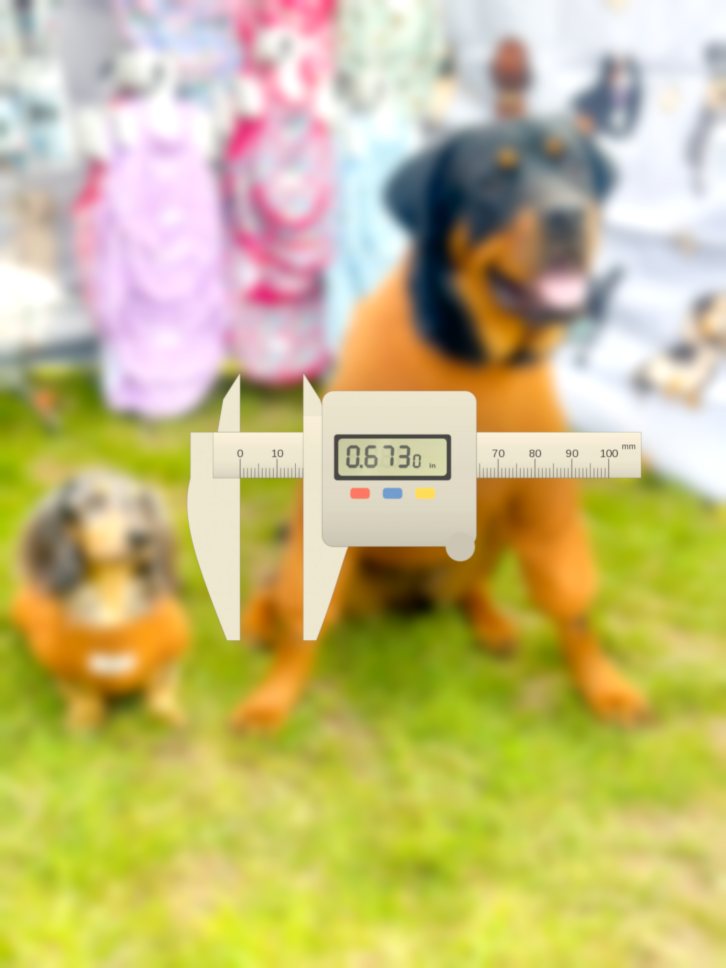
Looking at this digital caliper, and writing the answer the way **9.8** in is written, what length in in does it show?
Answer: **0.6730** in
